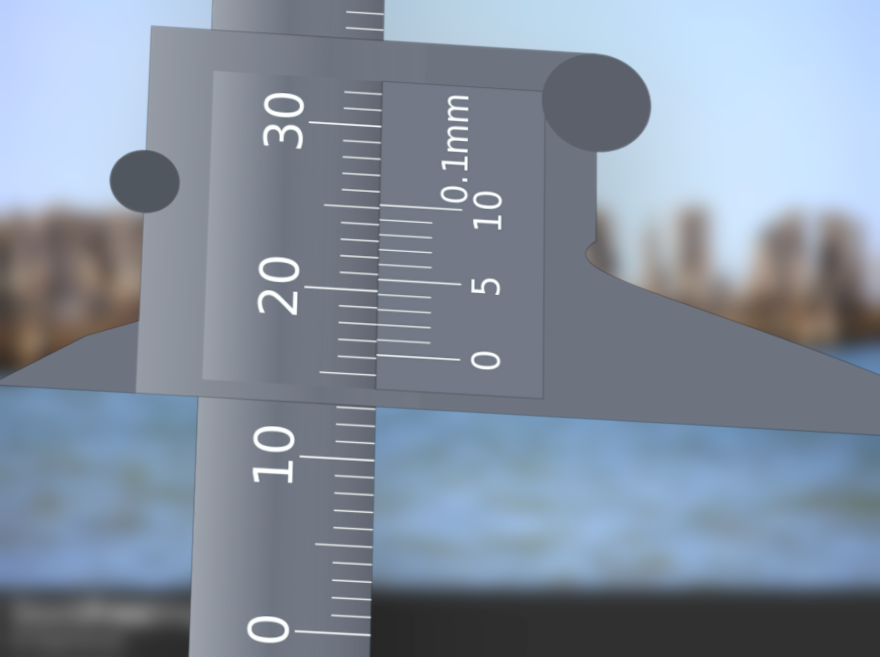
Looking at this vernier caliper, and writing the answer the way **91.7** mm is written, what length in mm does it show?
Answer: **16.2** mm
